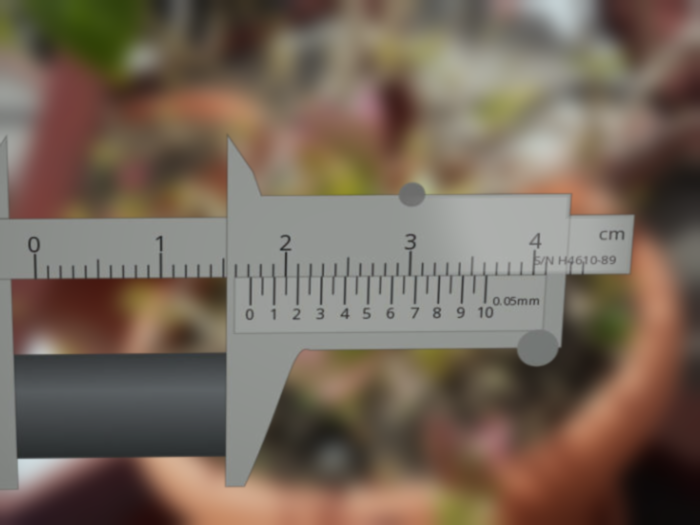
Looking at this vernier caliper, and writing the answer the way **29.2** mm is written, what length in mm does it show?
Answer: **17.2** mm
